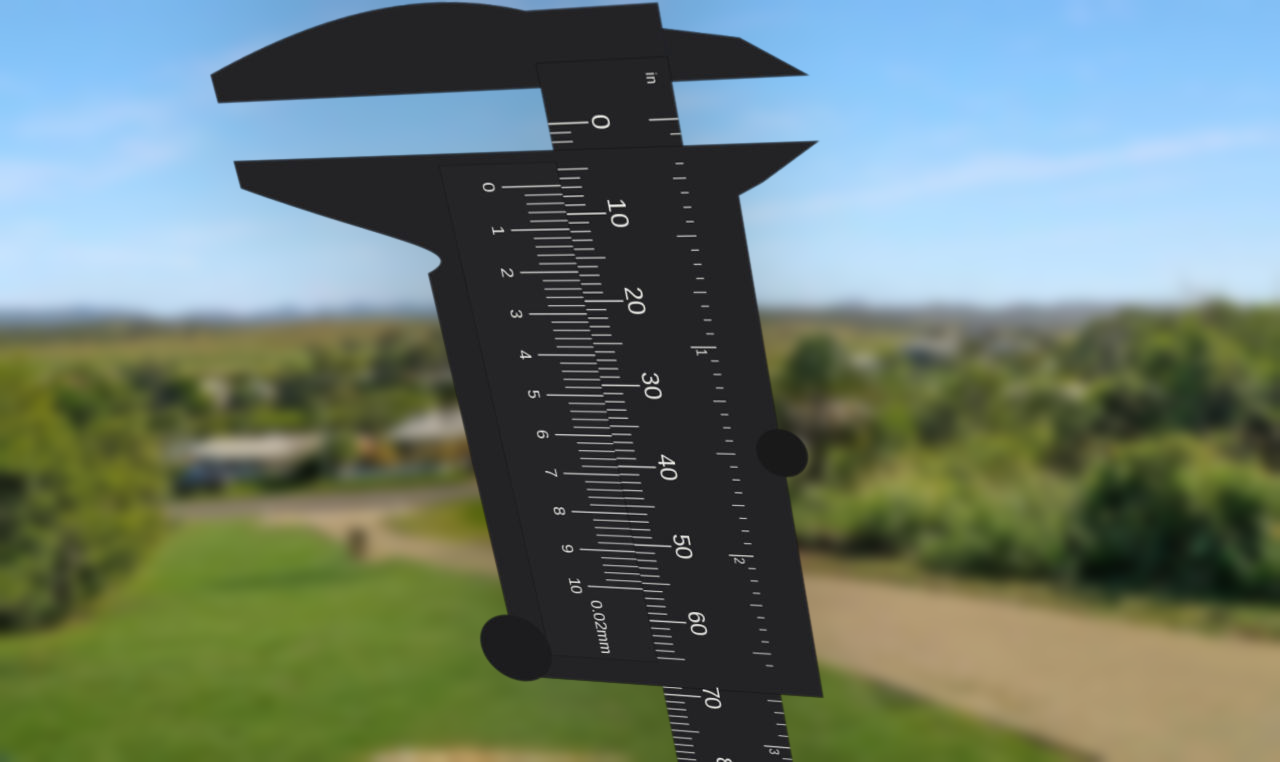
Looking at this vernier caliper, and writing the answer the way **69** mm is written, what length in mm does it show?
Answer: **6.8** mm
